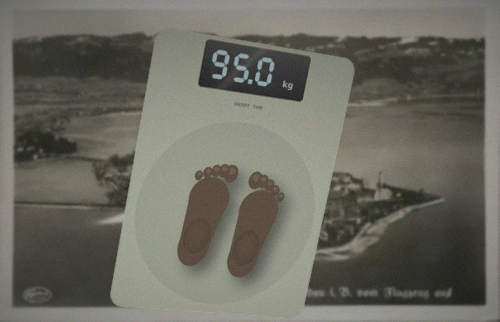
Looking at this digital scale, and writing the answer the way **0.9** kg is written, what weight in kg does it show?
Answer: **95.0** kg
